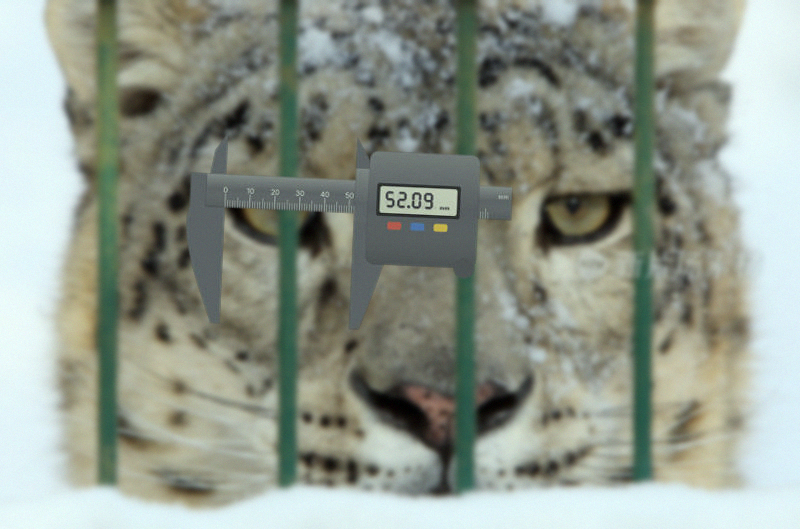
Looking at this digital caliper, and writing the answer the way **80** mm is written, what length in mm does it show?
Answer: **52.09** mm
